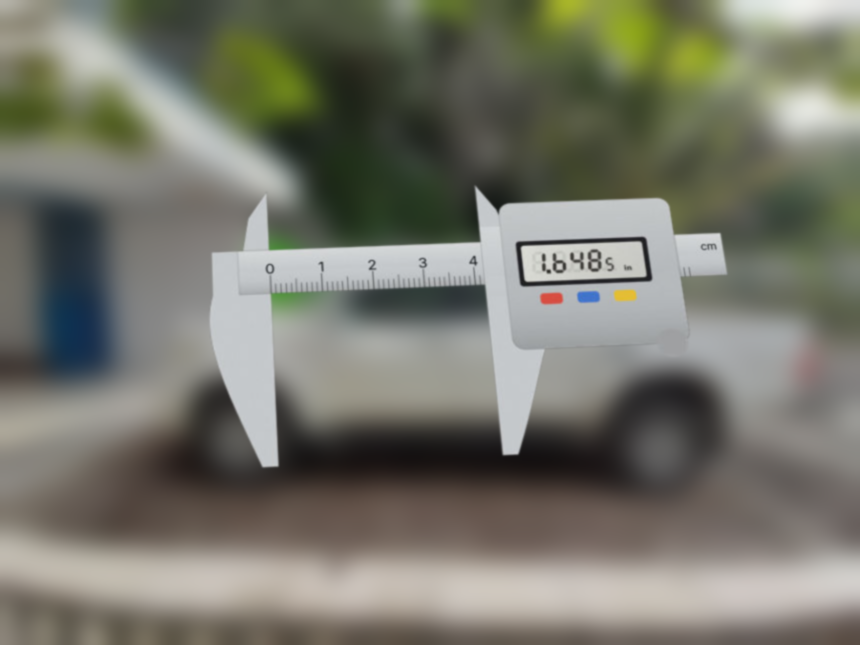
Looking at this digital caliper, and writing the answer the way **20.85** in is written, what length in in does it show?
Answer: **1.6485** in
